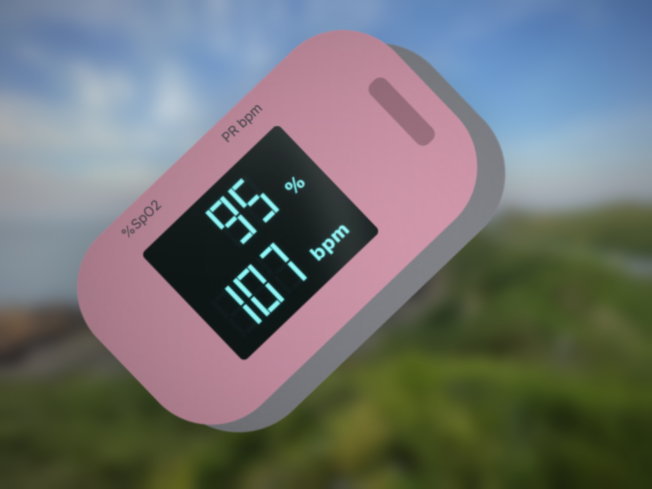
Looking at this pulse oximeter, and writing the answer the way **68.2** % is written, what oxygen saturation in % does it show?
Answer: **95** %
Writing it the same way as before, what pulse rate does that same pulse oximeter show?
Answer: **107** bpm
